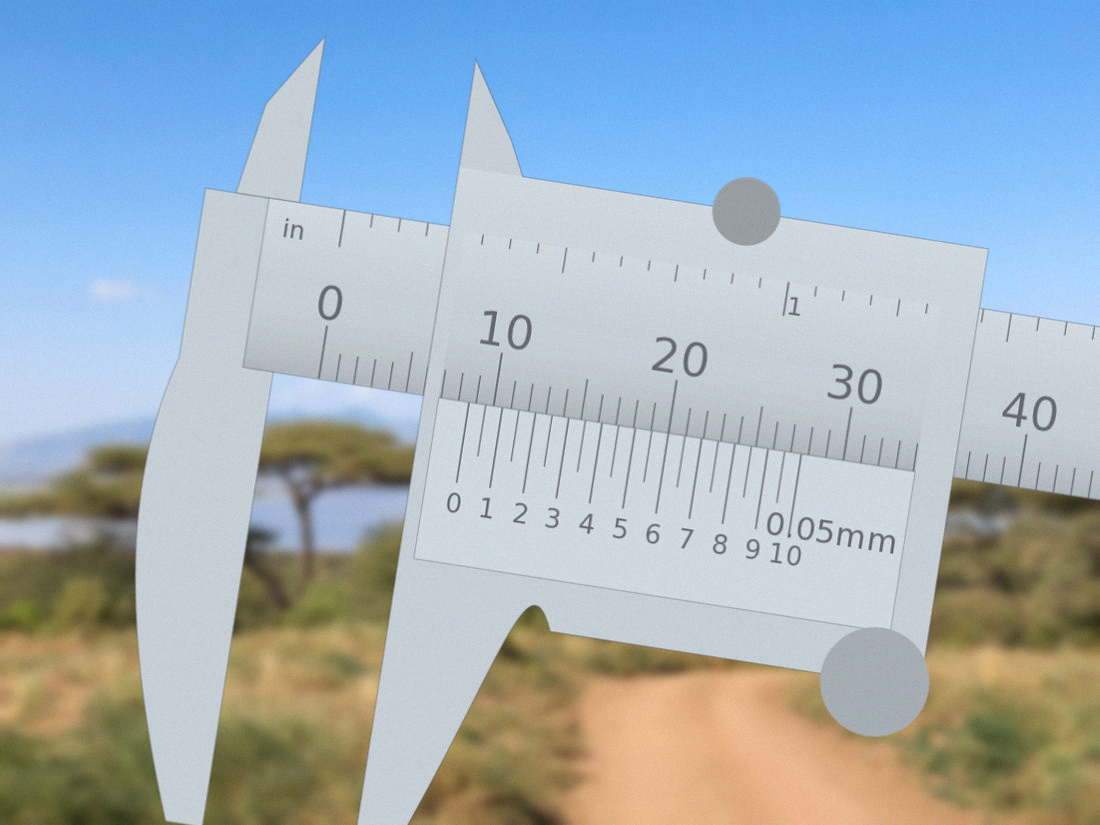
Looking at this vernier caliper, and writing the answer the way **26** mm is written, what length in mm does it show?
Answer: **8.6** mm
